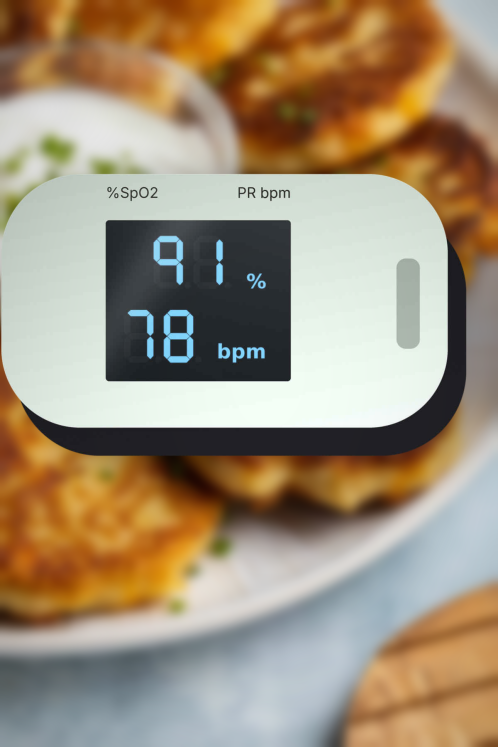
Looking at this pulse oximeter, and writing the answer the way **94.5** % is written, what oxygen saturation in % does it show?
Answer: **91** %
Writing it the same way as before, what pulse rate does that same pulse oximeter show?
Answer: **78** bpm
